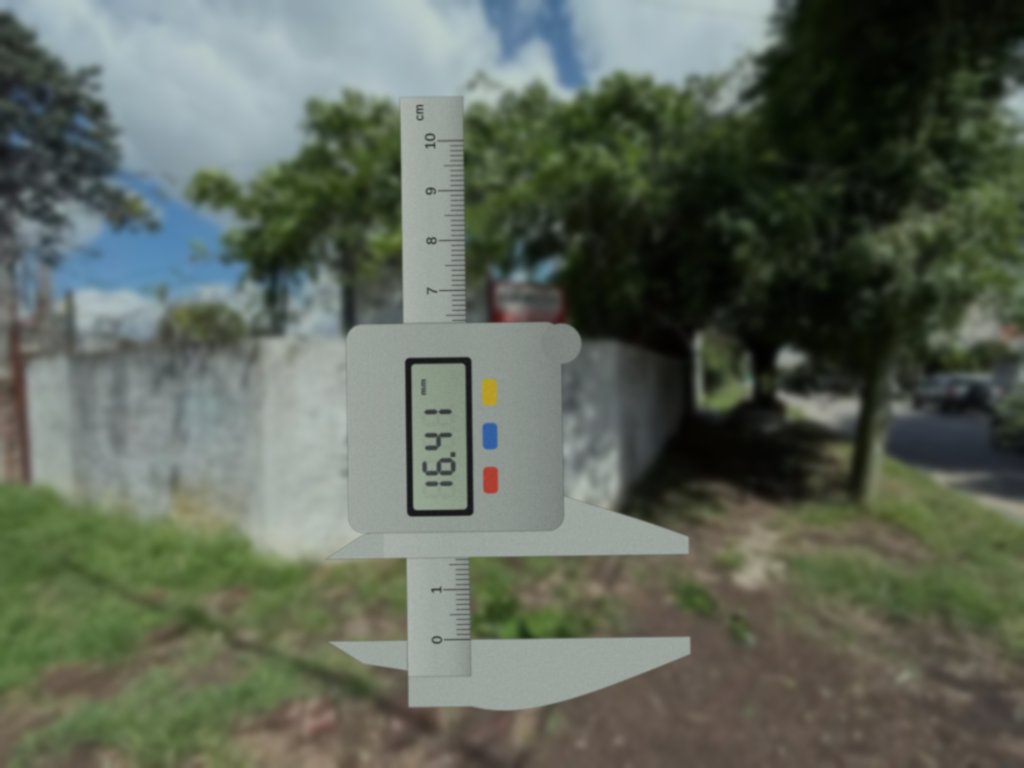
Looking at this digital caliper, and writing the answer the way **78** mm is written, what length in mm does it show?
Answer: **16.41** mm
